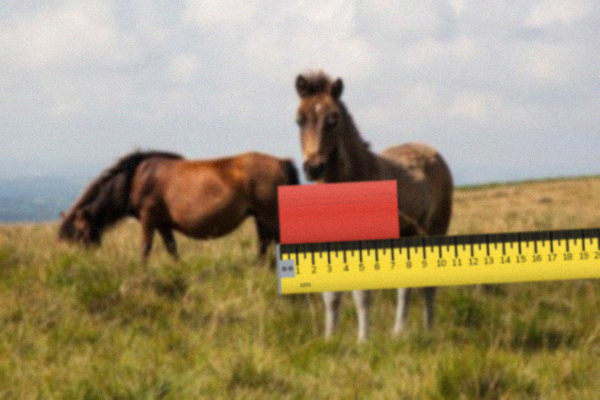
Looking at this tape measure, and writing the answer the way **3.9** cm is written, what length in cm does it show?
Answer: **7.5** cm
